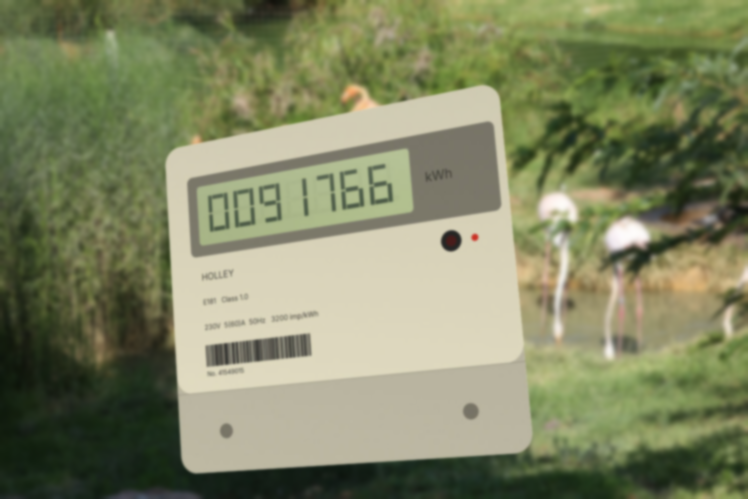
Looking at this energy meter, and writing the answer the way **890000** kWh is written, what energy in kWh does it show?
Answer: **91766** kWh
